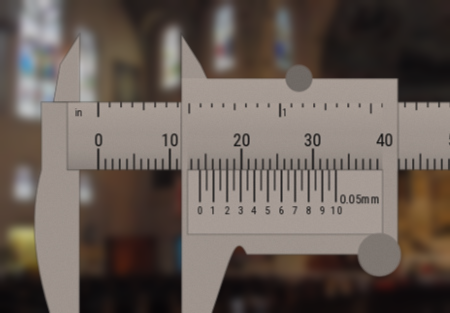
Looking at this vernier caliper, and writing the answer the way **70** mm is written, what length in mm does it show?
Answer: **14.2** mm
